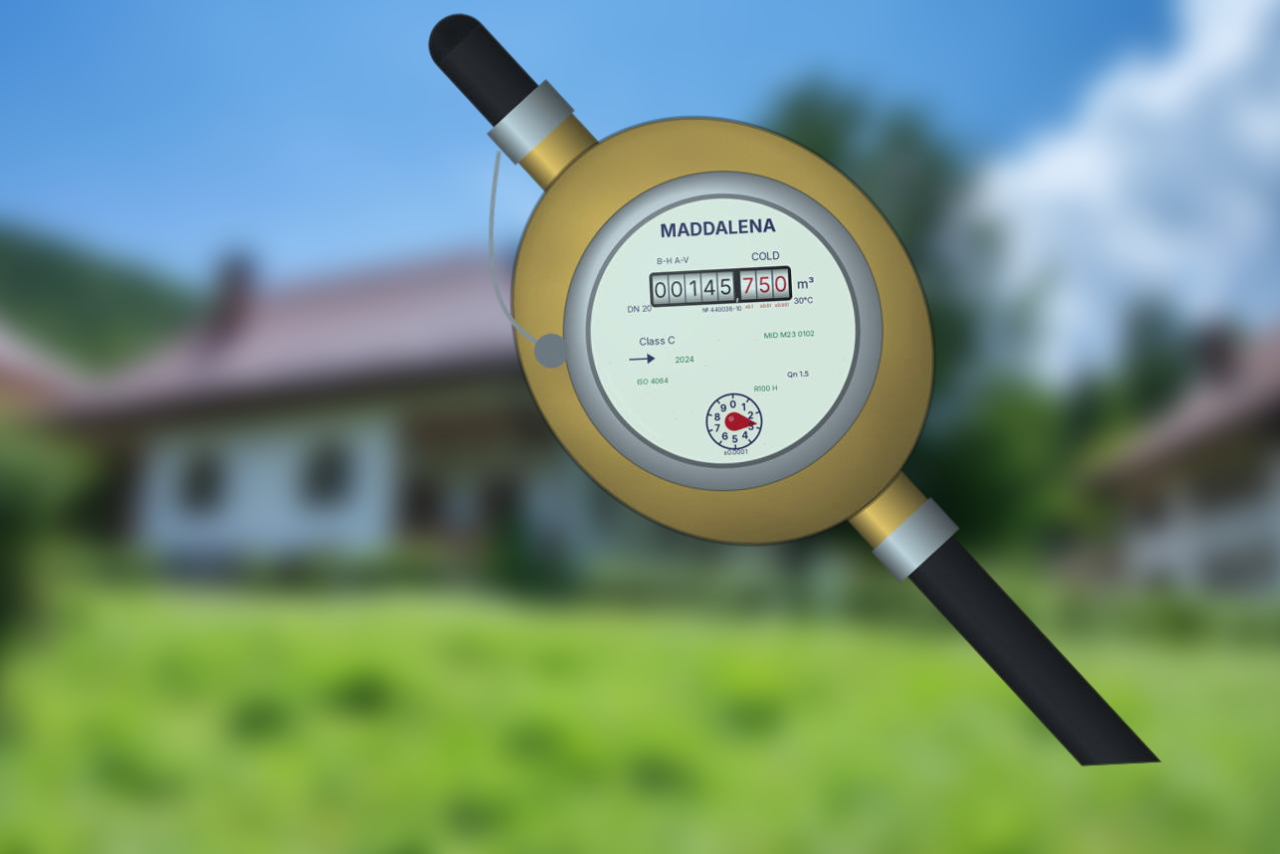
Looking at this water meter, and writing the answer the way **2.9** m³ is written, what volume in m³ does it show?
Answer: **145.7502** m³
